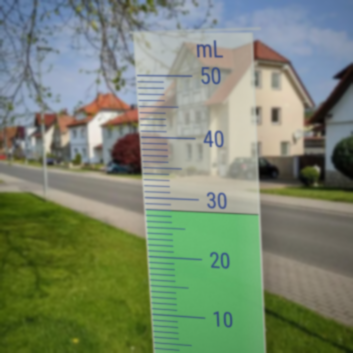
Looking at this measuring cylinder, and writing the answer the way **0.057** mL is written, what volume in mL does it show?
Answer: **28** mL
